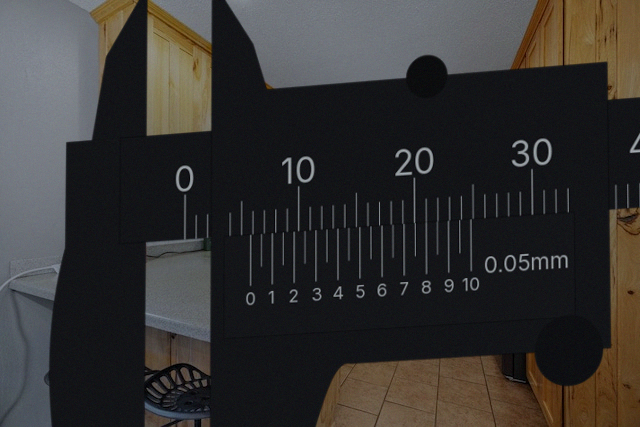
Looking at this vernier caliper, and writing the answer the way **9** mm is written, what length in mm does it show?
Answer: **5.8** mm
